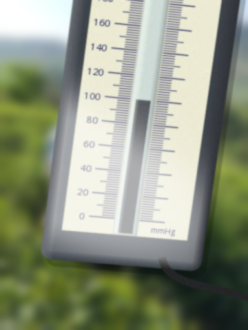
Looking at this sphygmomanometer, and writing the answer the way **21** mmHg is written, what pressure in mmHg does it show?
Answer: **100** mmHg
